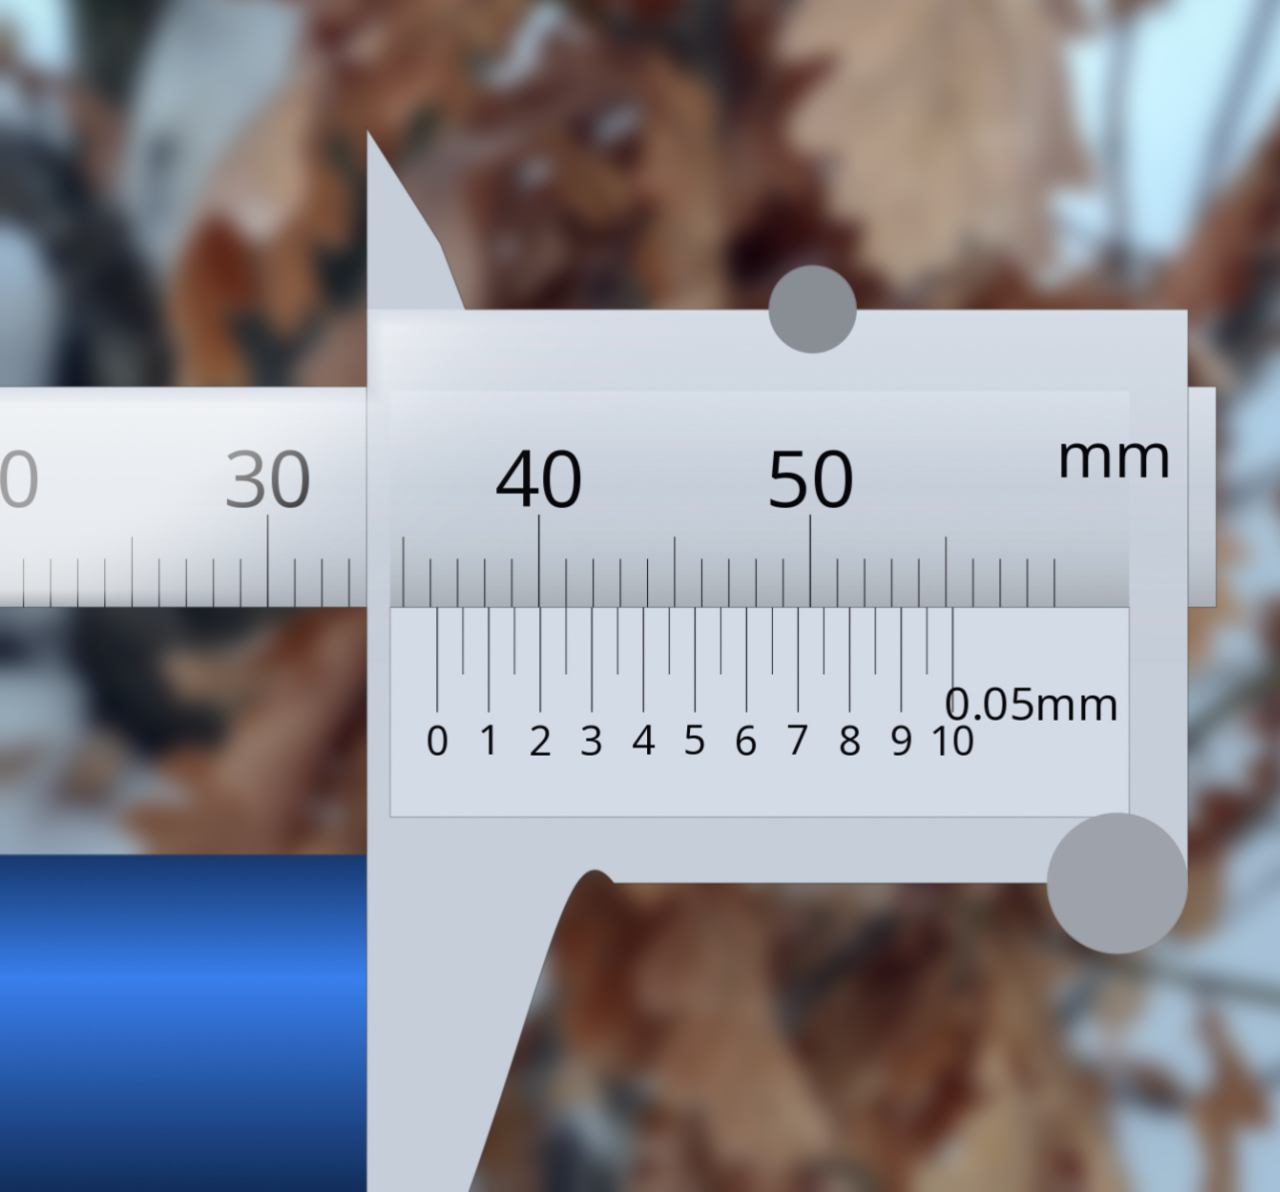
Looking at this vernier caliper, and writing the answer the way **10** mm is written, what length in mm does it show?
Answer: **36.25** mm
